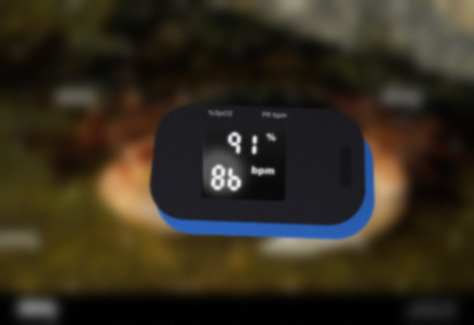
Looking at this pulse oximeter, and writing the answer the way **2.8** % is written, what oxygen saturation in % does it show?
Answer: **91** %
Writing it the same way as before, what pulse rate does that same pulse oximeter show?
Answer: **86** bpm
